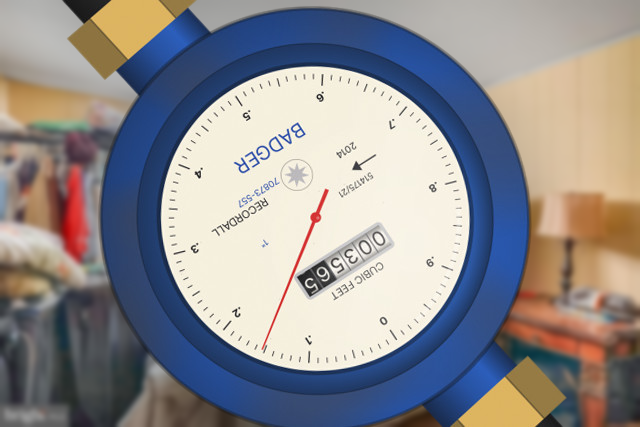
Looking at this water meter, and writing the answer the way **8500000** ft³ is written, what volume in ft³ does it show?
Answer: **3565.15** ft³
